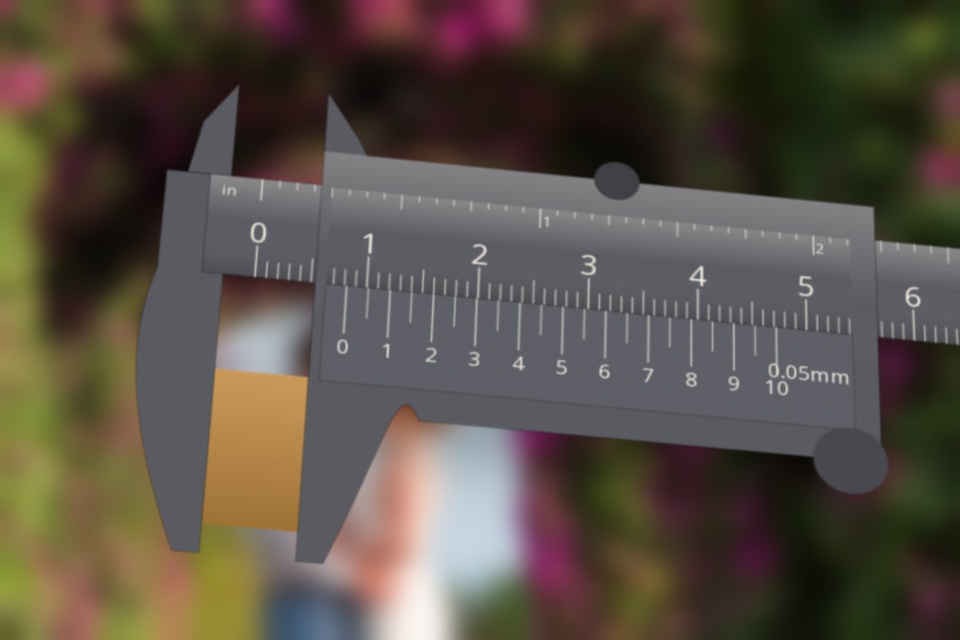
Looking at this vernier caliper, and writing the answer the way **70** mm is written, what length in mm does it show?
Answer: **8.2** mm
